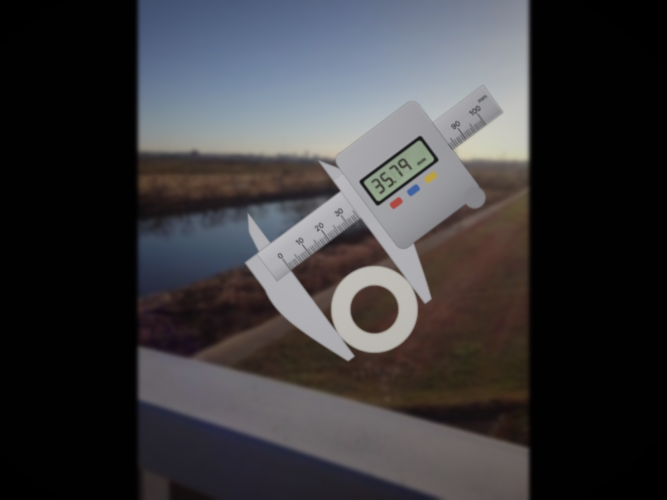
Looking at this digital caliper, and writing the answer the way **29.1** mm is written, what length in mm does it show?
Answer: **35.79** mm
